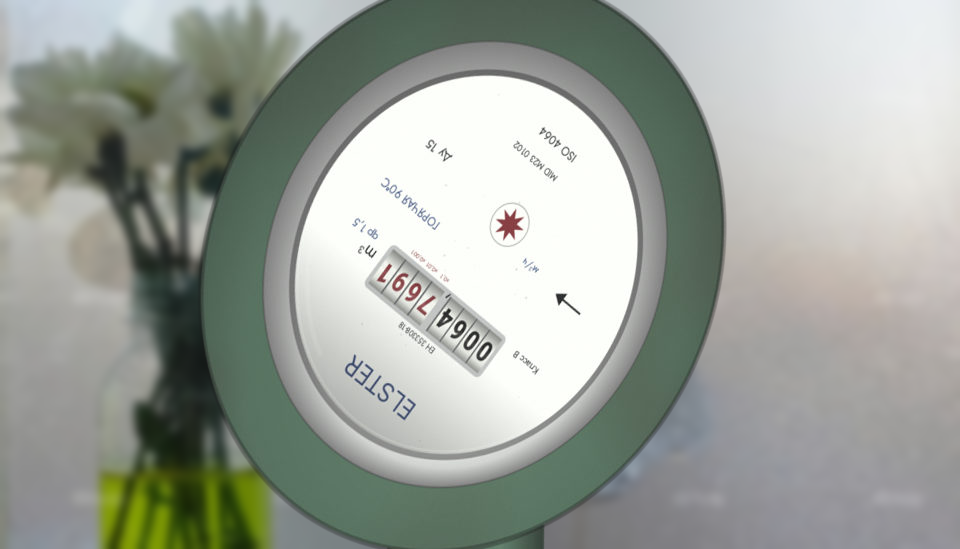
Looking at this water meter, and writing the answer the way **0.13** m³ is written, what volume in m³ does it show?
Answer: **64.7691** m³
